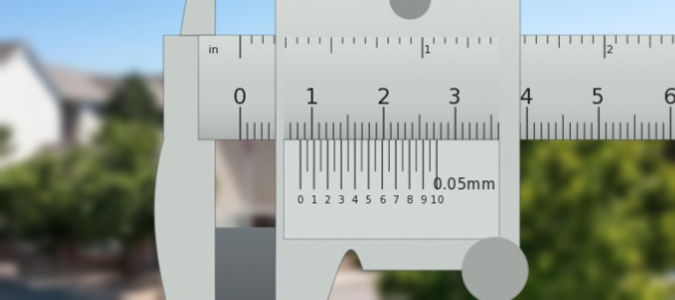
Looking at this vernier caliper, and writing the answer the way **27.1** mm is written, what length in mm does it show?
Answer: **8.4** mm
